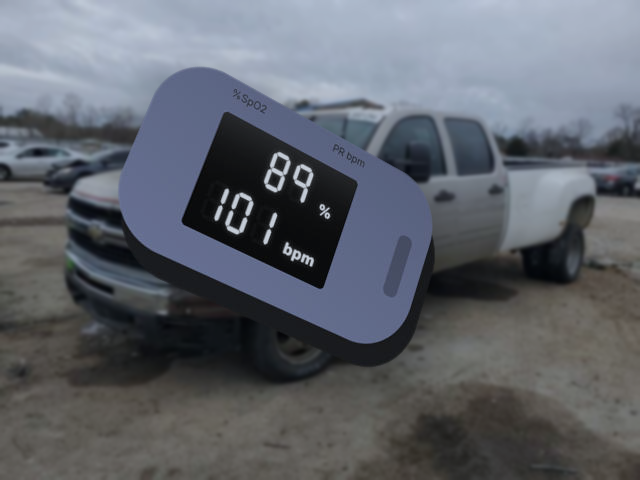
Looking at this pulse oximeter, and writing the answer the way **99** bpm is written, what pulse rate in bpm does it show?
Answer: **101** bpm
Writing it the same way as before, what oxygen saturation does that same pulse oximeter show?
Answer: **89** %
